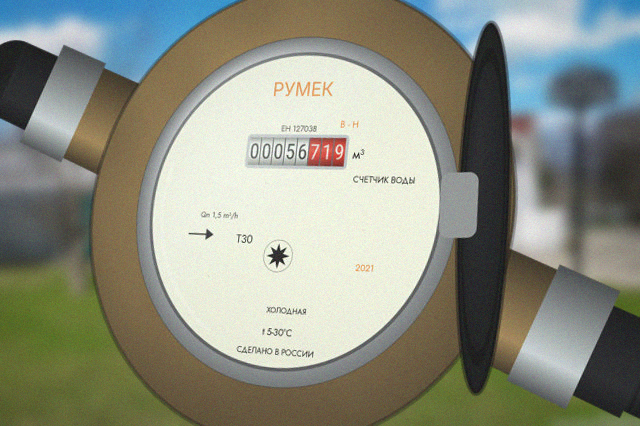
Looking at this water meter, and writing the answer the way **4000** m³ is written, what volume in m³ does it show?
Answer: **56.719** m³
